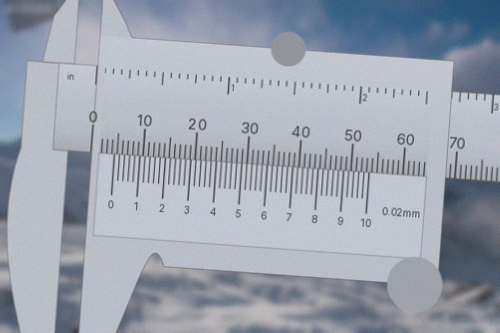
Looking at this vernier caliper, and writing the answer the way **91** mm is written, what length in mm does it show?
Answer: **4.5** mm
